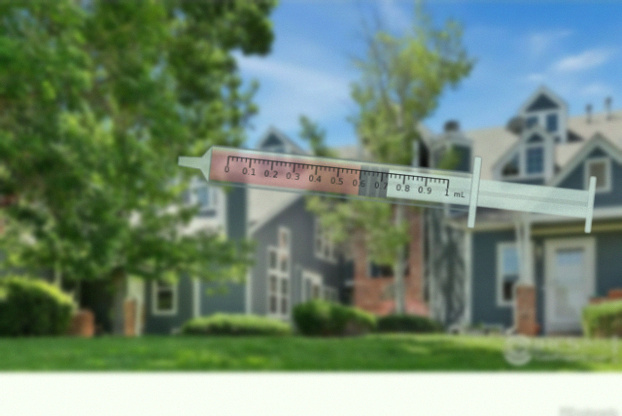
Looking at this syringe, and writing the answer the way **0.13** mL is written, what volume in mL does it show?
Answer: **0.6** mL
